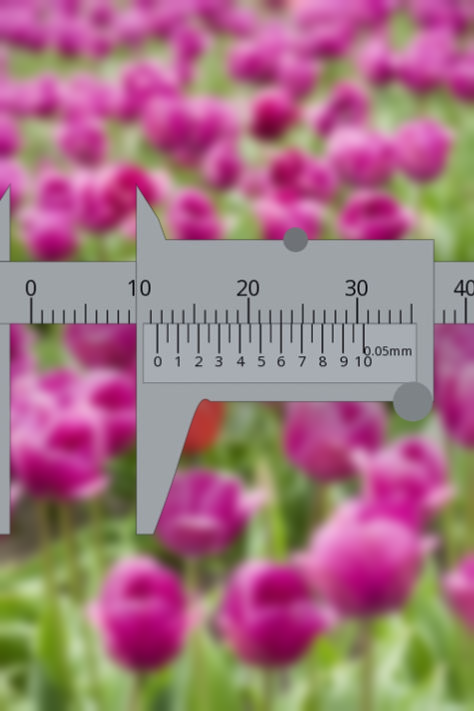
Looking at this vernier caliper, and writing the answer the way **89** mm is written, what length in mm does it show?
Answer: **11.6** mm
